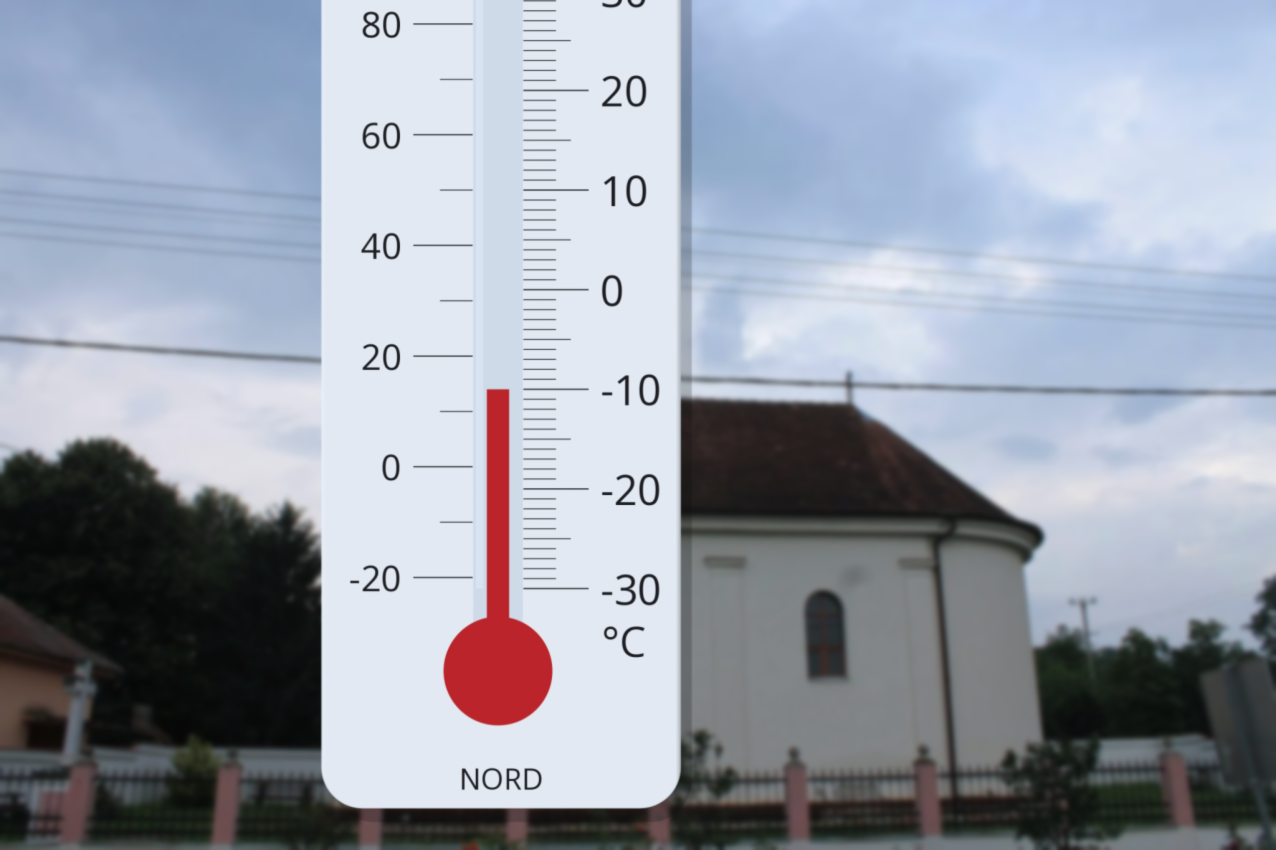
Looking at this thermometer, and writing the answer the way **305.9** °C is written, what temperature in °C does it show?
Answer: **-10** °C
